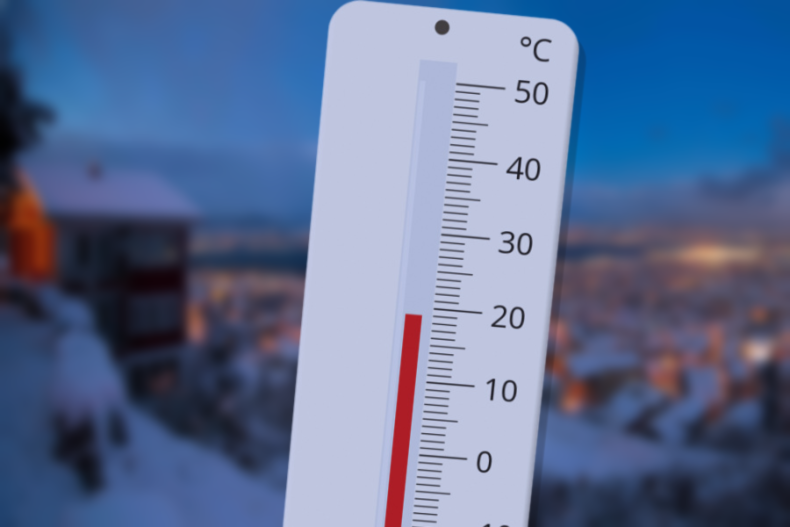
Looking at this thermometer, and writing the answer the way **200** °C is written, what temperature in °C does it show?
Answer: **19** °C
